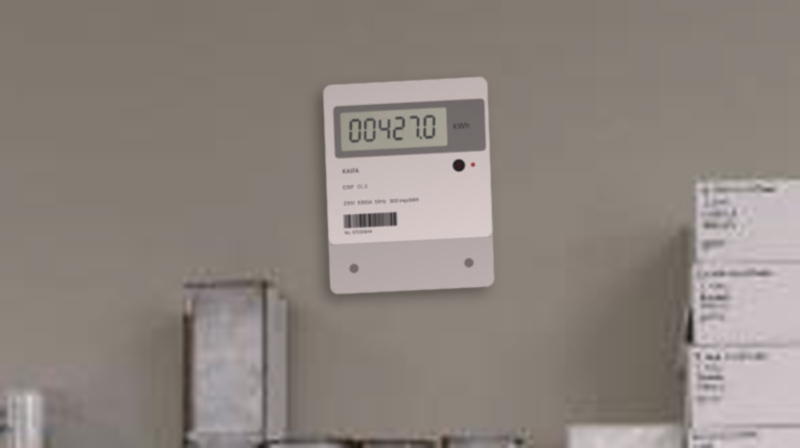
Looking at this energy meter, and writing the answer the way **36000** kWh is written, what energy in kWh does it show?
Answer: **427.0** kWh
